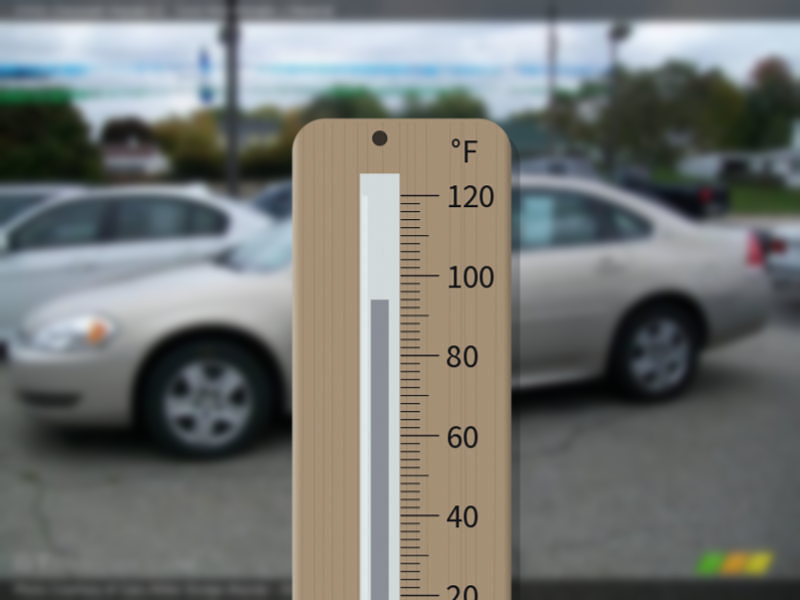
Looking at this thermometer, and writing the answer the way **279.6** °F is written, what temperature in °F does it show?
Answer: **94** °F
